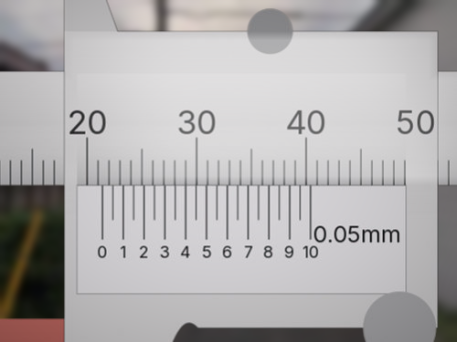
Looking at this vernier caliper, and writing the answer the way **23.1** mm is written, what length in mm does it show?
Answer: **21.4** mm
